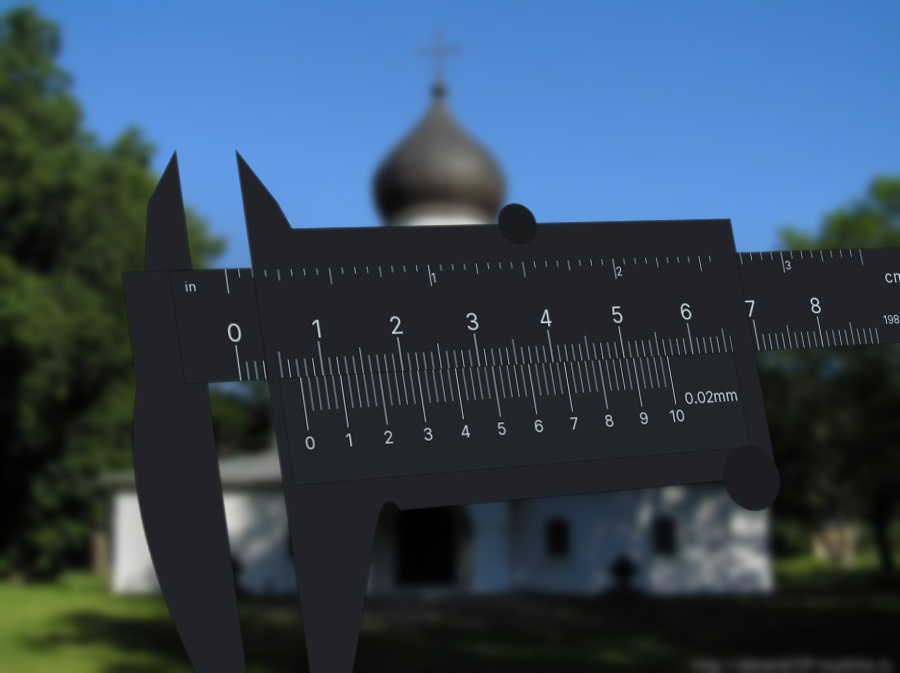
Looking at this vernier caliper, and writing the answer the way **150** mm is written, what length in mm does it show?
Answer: **7.2** mm
